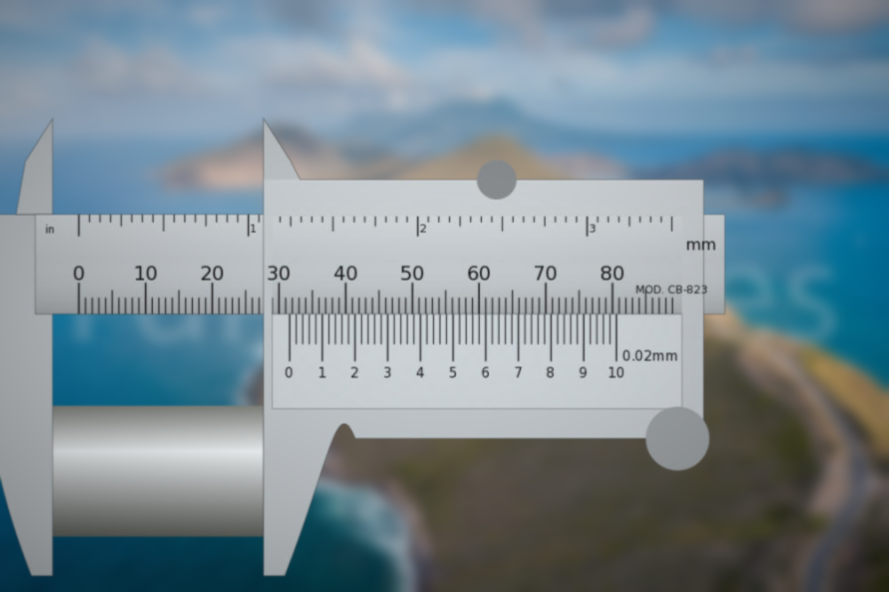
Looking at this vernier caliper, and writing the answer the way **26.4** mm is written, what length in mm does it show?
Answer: **31.6** mm
